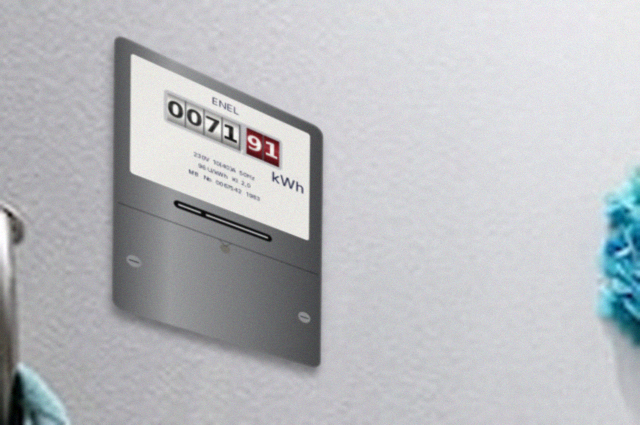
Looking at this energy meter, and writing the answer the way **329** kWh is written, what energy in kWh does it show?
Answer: **71.91** kWh
